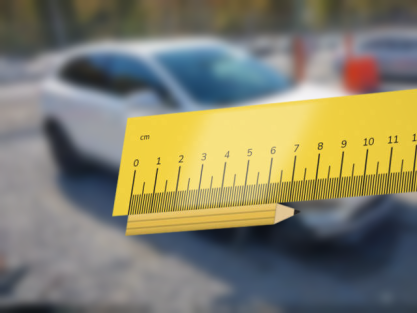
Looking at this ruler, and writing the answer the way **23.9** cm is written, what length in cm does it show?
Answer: **7.5** cm
